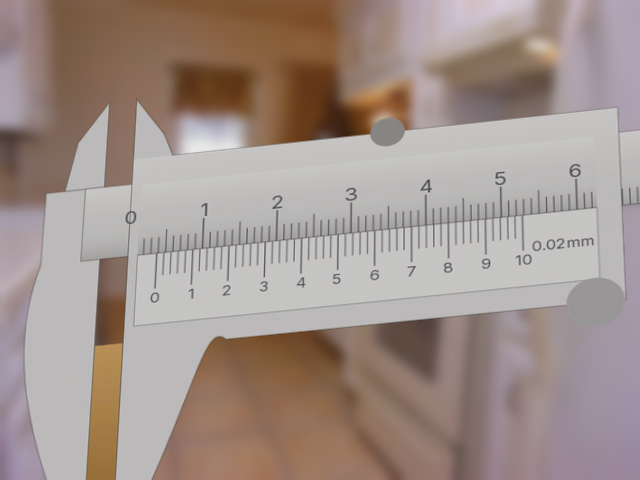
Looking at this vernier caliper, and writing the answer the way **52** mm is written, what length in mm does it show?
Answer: **3.8** mm
